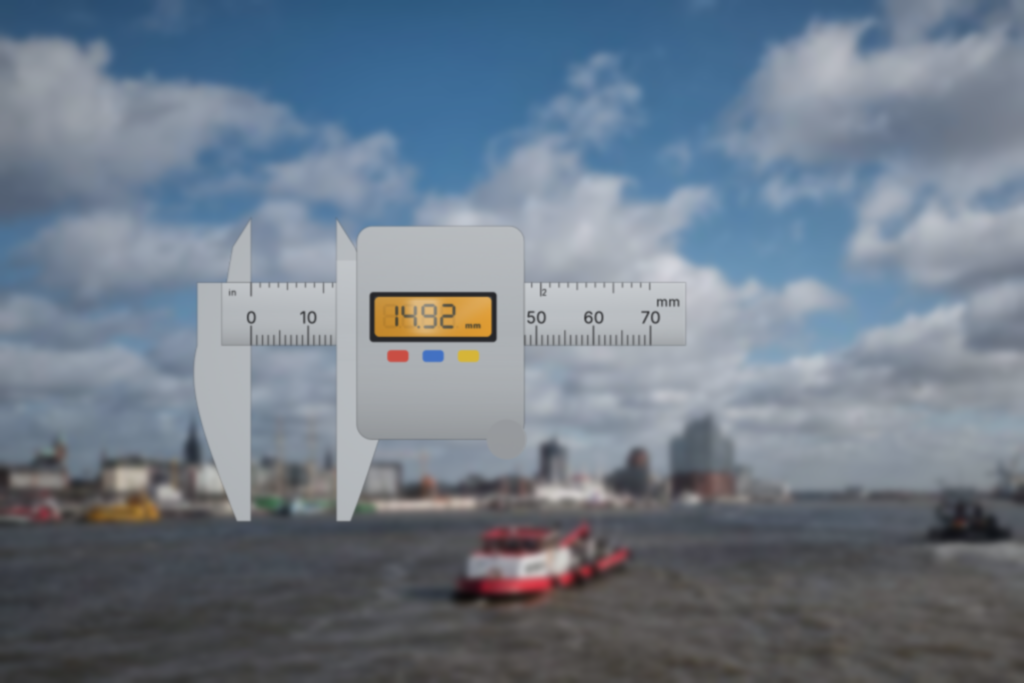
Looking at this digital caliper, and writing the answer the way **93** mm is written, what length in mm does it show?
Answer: **14.92** mm
